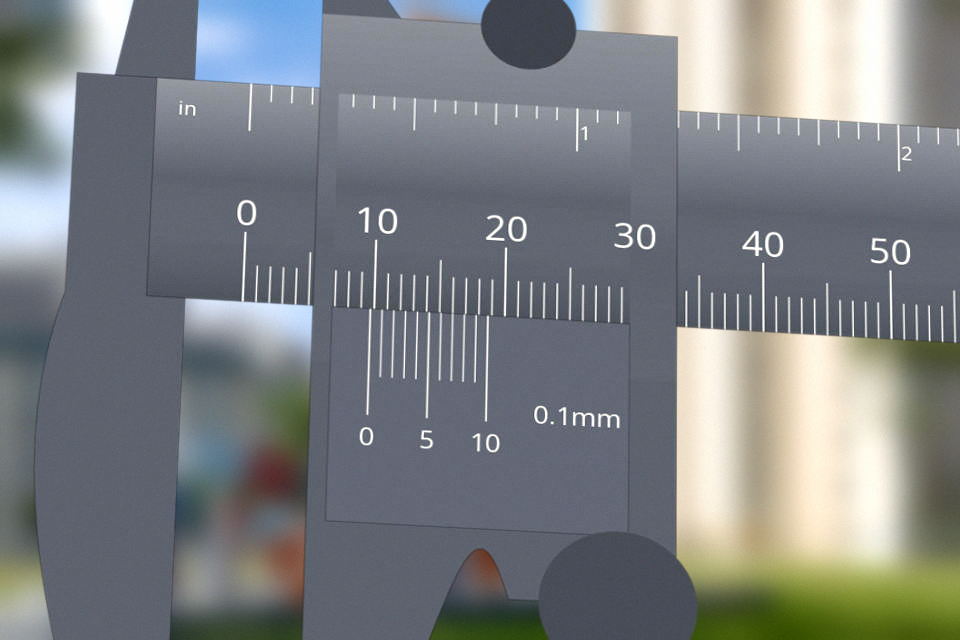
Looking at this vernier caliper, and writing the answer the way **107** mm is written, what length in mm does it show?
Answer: **9.7** mm
